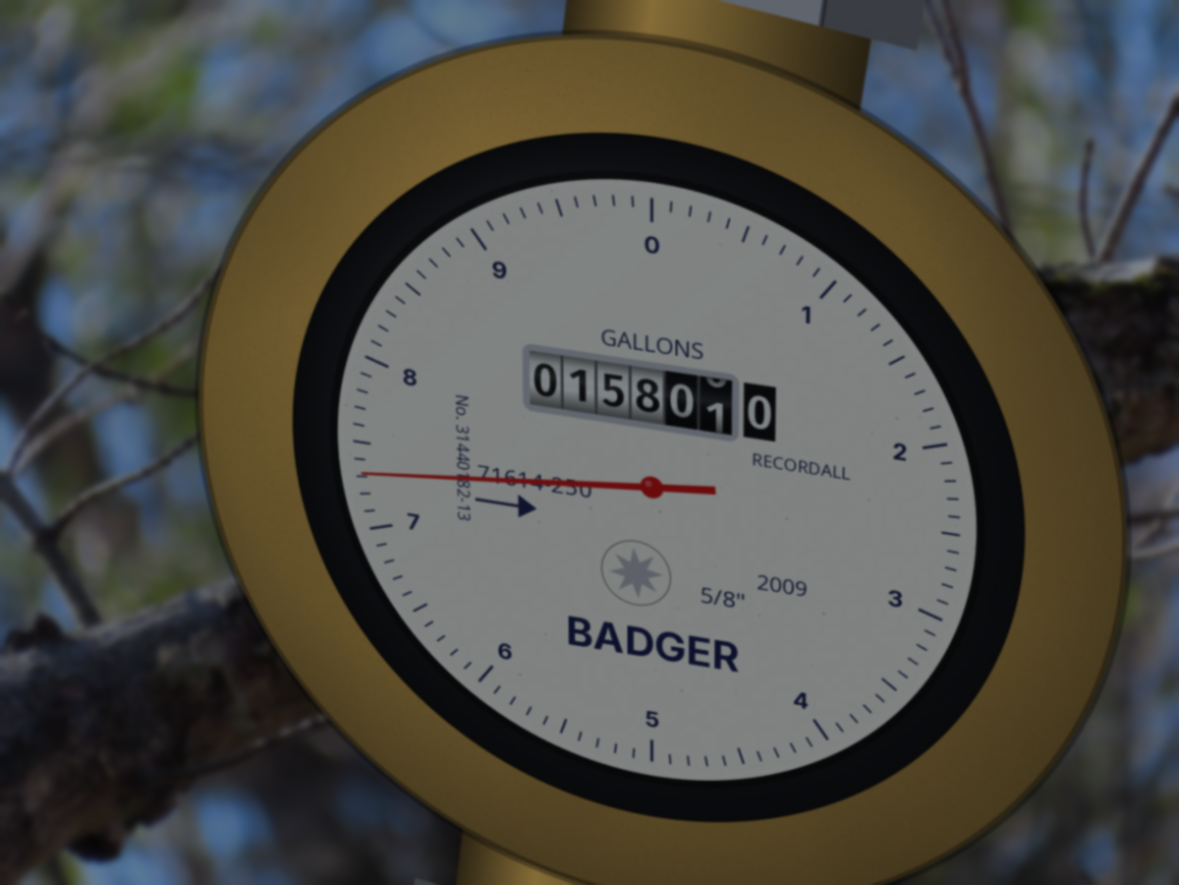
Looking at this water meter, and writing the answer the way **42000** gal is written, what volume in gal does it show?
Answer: **158007.3** gal
